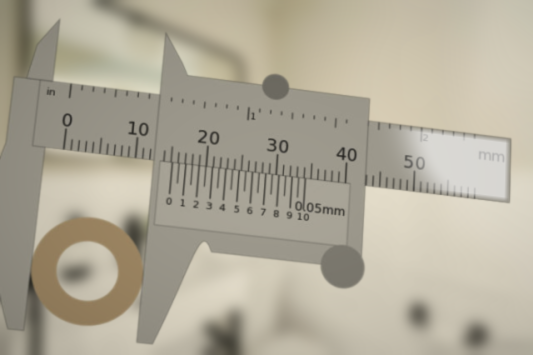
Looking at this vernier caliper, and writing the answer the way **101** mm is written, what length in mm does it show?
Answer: **15.2** mm
